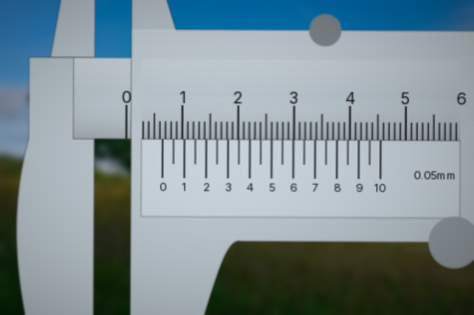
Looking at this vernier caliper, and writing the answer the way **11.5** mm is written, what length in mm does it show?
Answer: **6.5** mm
